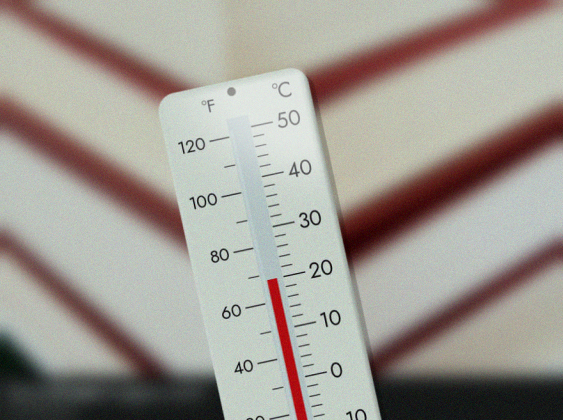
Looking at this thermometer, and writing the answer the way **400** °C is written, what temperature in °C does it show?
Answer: **20** °C
